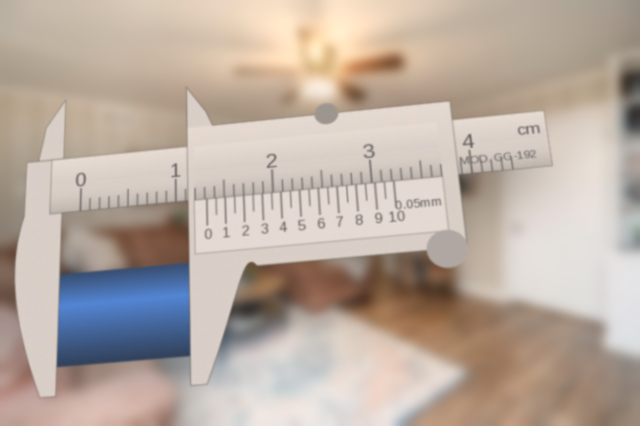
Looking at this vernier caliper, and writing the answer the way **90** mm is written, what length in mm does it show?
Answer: **13.2** mm
